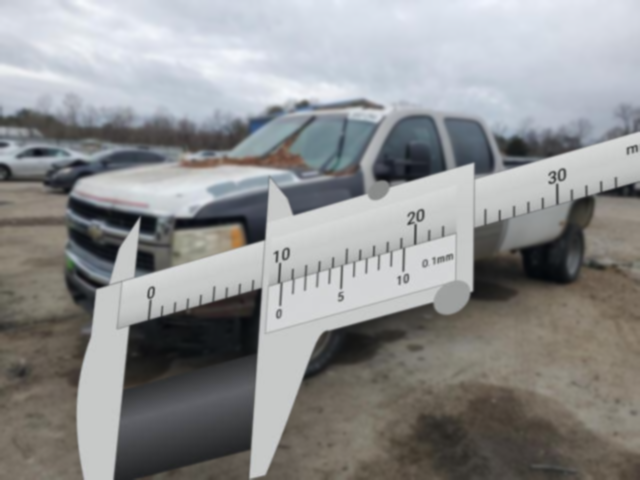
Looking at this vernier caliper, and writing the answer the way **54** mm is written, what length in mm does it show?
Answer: **10.2** mm
